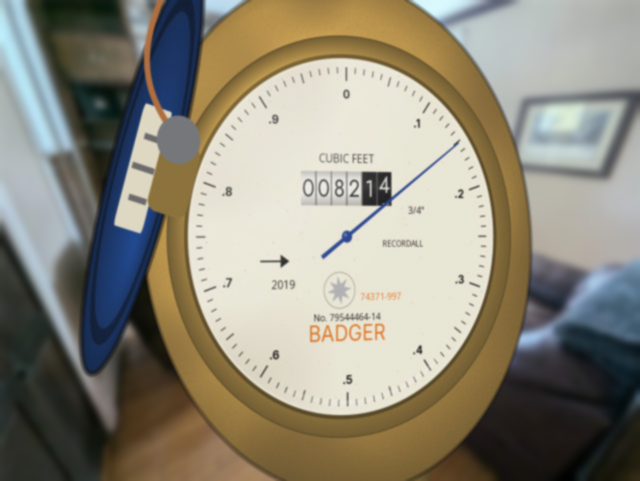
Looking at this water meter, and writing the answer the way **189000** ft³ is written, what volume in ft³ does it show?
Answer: **8214.15** ft³
